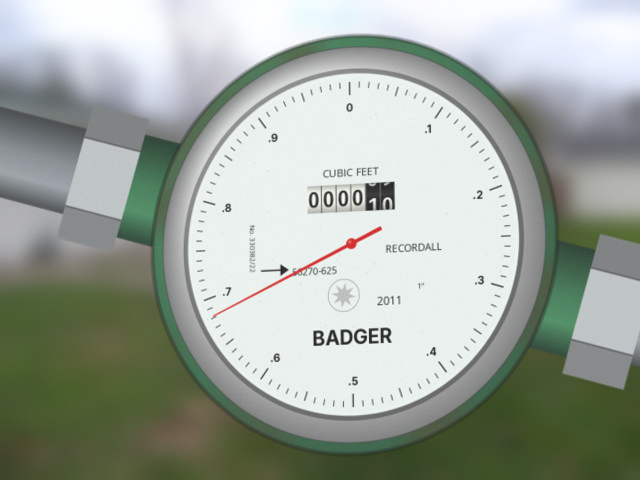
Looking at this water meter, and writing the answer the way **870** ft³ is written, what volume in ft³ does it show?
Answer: **9.68** ft³
